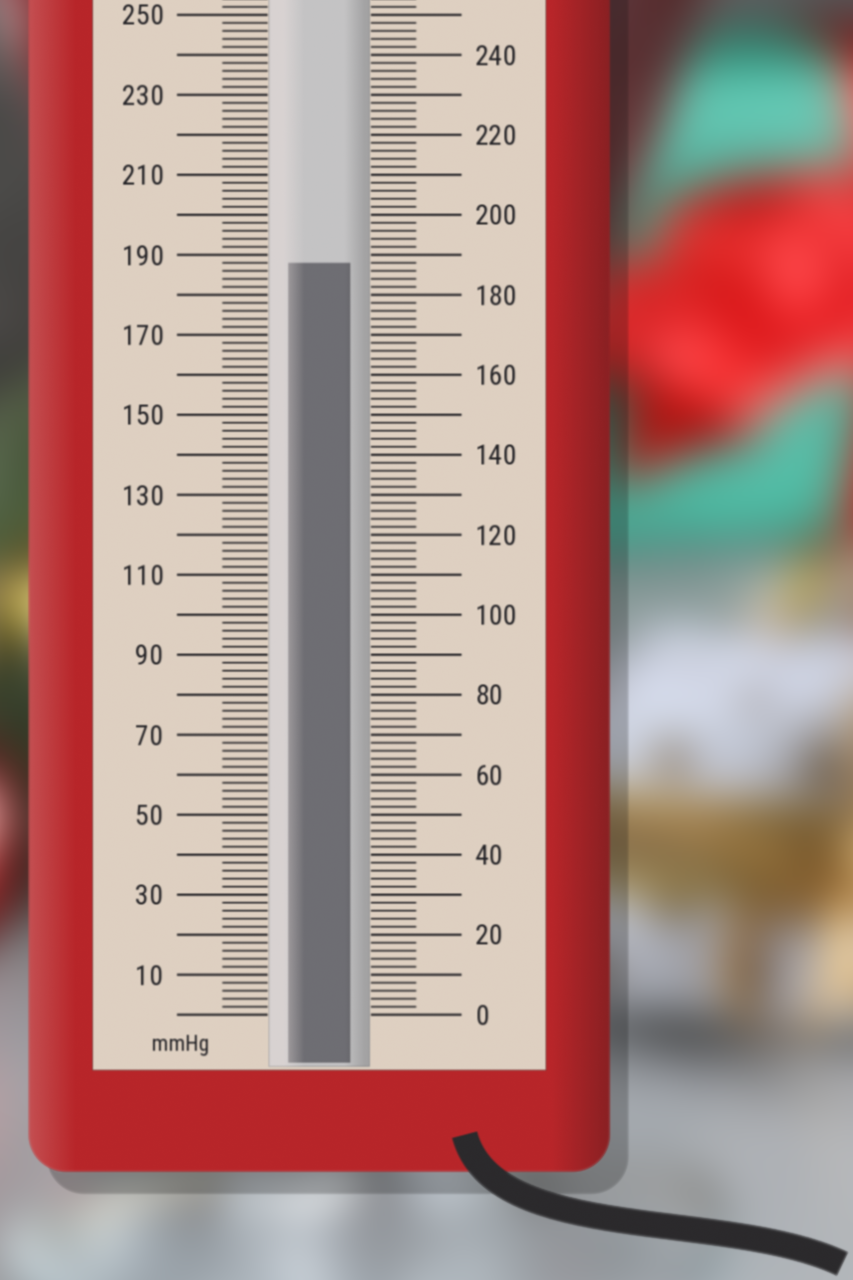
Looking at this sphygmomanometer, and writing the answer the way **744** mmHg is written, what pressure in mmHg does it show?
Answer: **188** mmHg
